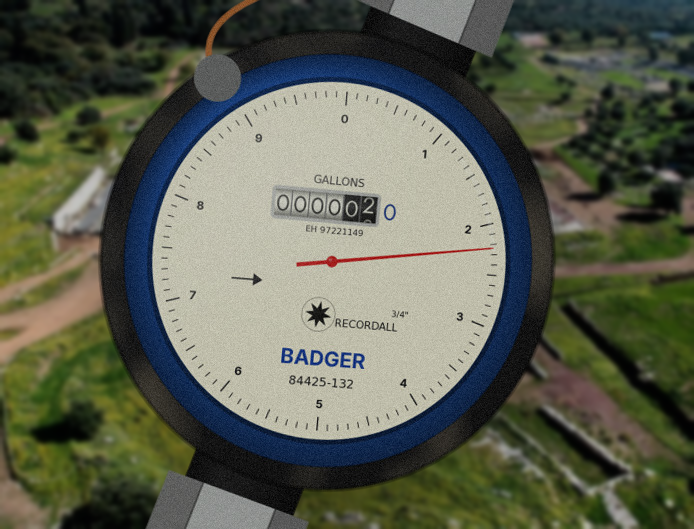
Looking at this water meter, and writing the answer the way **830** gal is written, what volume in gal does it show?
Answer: **22.2** gal
